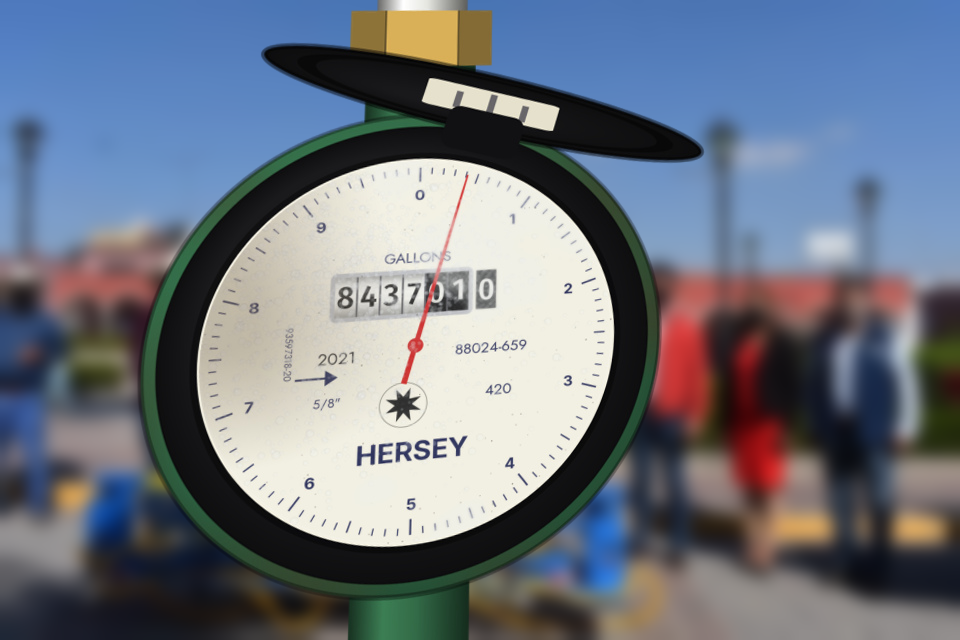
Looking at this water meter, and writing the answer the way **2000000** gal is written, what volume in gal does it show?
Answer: **8437010.4** gal
